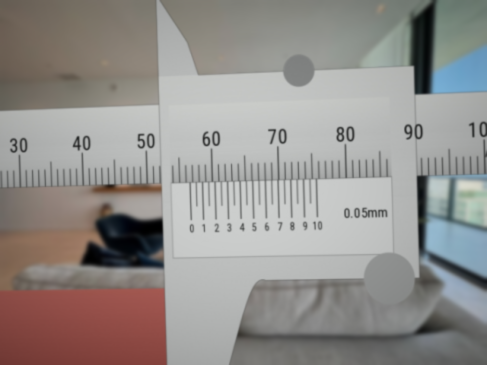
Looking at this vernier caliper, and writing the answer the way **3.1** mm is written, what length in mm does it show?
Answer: **56.6** mm
